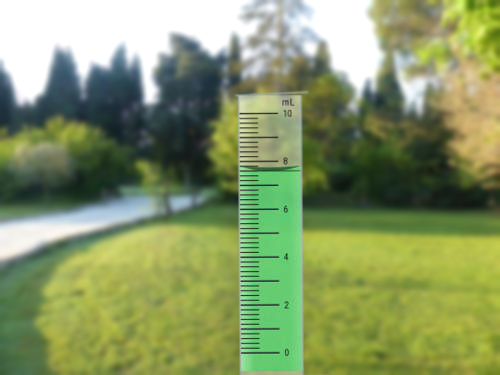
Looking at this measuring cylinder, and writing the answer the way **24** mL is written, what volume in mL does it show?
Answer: **7.6** mL
